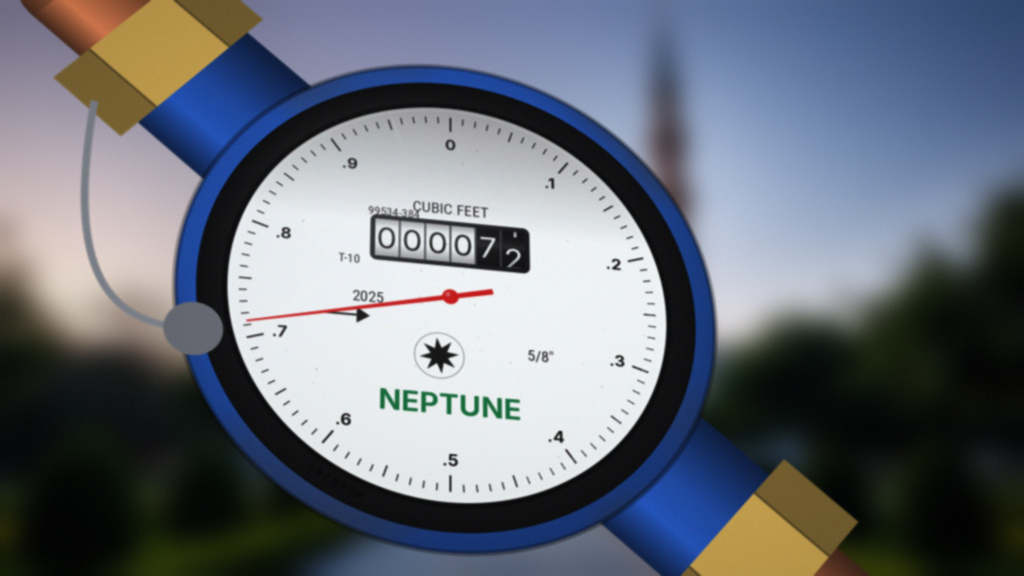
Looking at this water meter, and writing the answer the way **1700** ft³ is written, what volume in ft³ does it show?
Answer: **71.71** ft³
